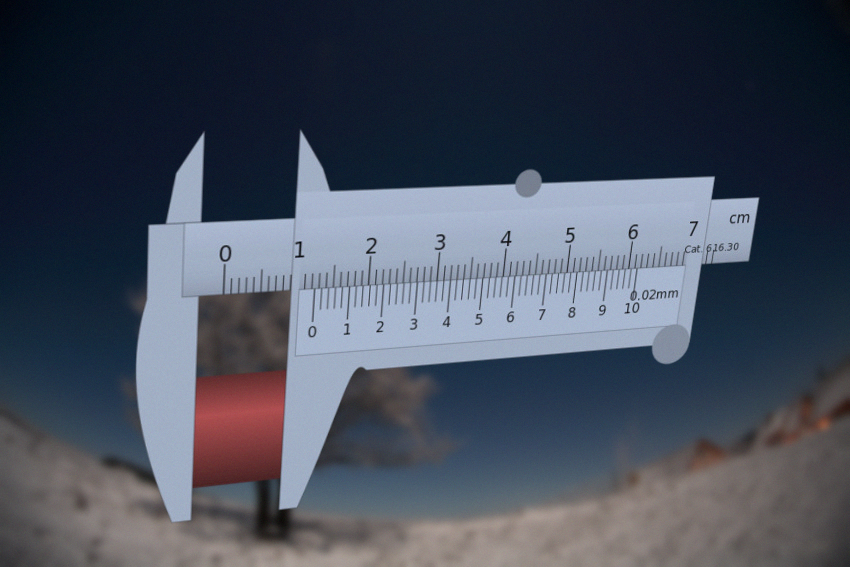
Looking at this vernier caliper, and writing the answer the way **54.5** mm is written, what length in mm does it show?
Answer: **12.4** mm
